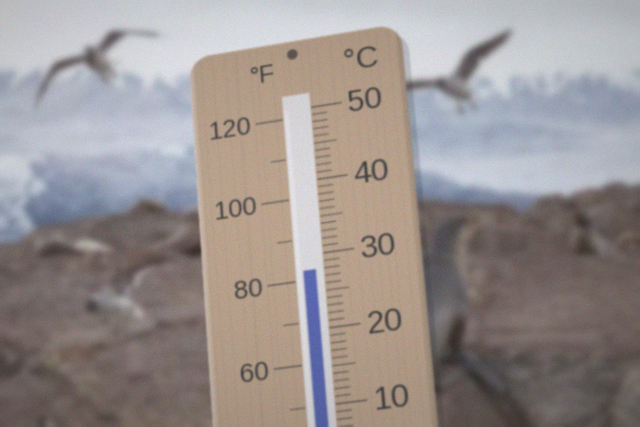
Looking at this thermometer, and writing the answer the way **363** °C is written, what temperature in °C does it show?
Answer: **28** °C
